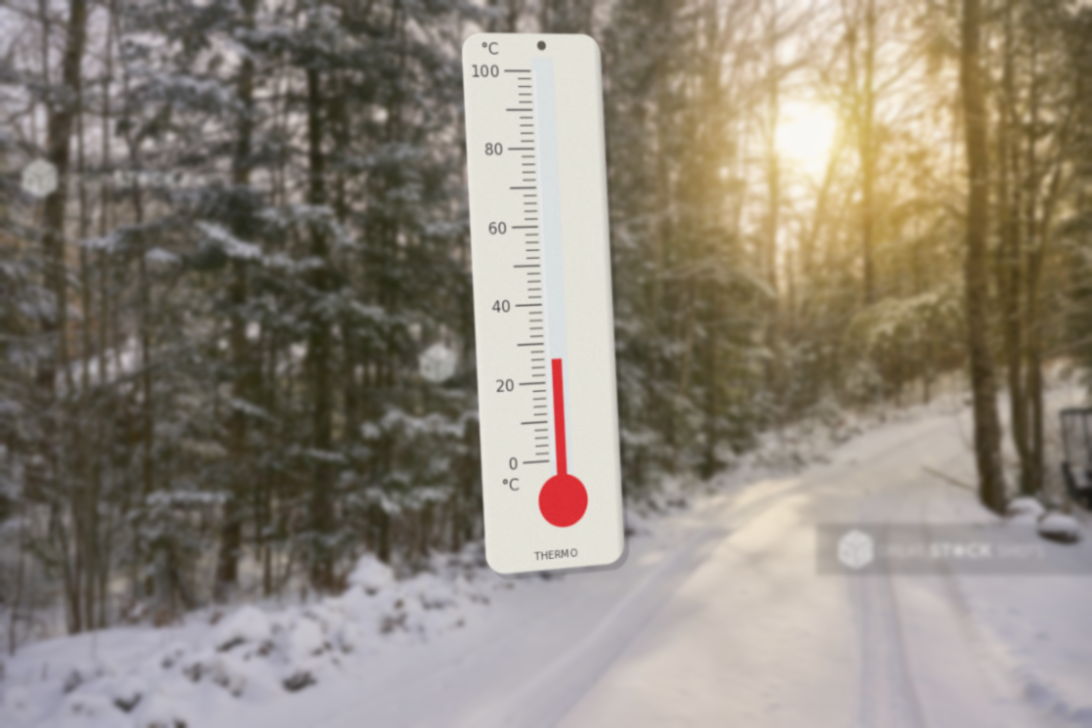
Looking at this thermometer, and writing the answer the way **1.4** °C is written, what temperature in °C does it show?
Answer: **26** °C
